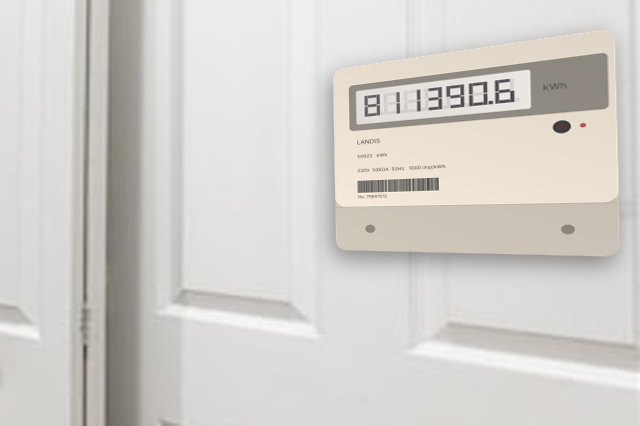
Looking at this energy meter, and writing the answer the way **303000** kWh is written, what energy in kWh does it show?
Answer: **811390.6** kWh
